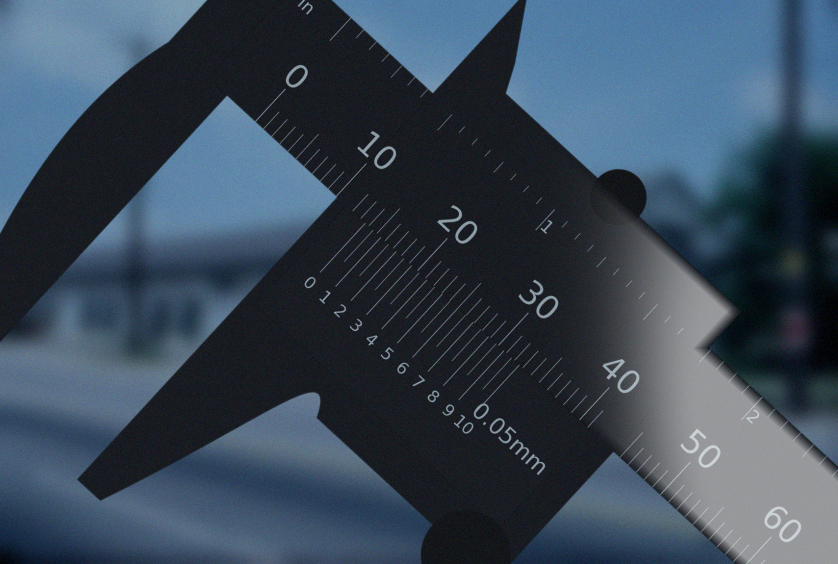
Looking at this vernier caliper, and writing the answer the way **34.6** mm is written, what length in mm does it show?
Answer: **13.6** mm
